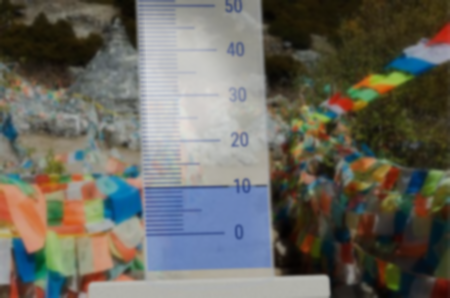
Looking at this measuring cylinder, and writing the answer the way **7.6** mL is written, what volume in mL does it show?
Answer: **10** mL
